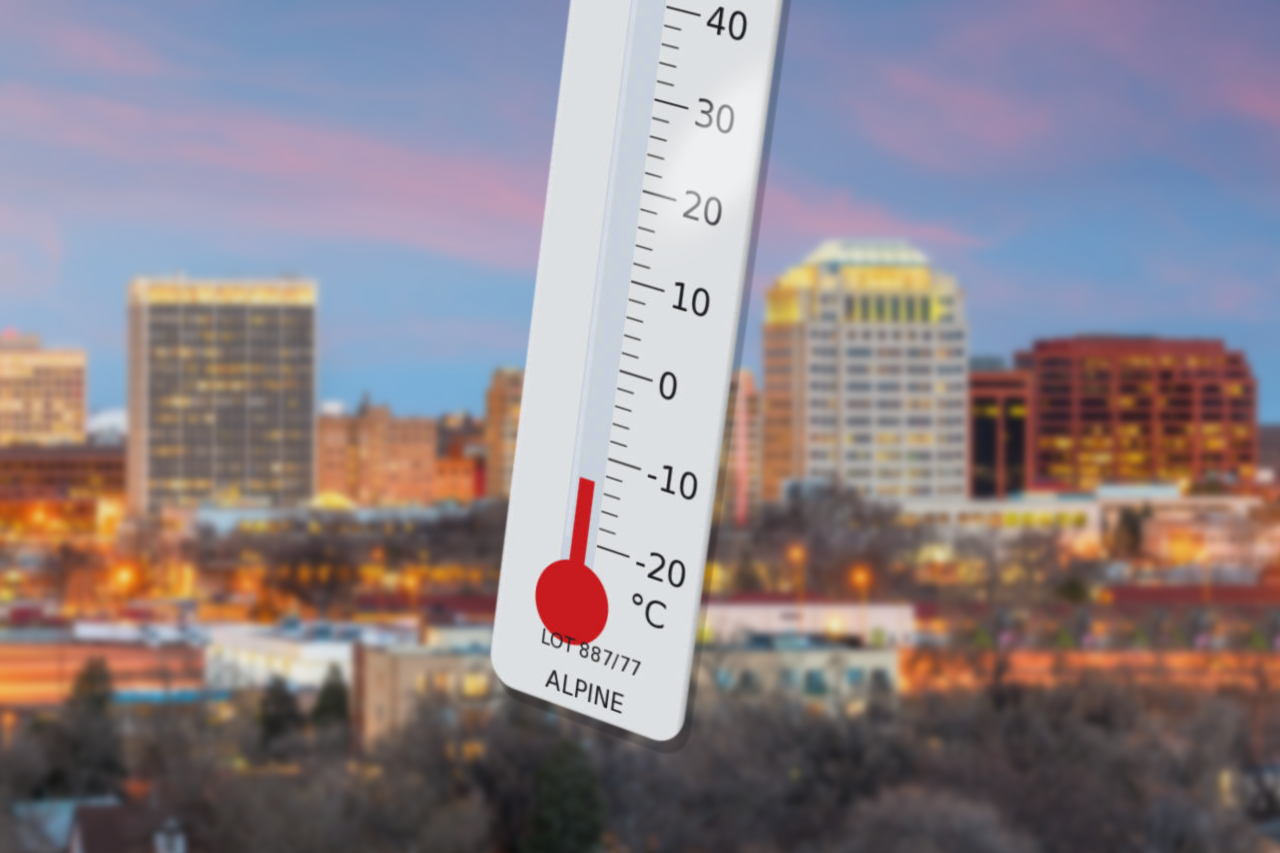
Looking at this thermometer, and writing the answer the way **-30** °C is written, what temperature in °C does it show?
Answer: **-13** °C
